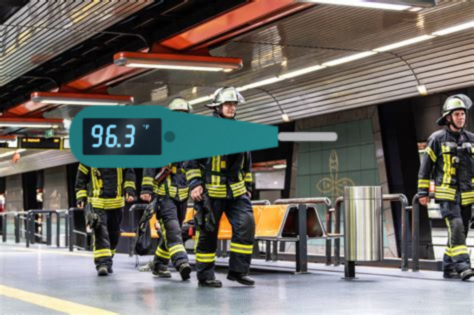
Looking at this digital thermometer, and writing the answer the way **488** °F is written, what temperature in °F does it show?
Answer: **96.3** °F
